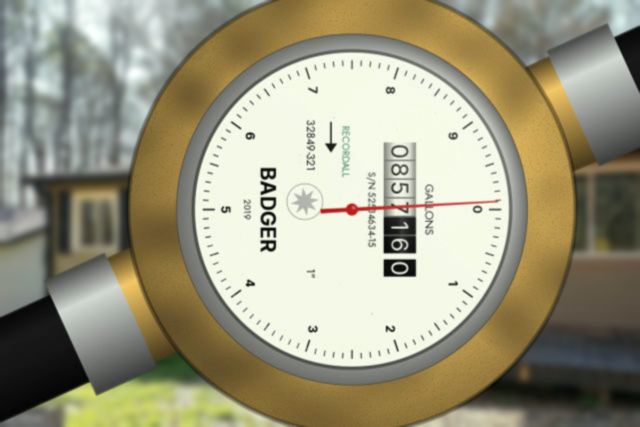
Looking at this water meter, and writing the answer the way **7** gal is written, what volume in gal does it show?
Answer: **857159.9** gal
